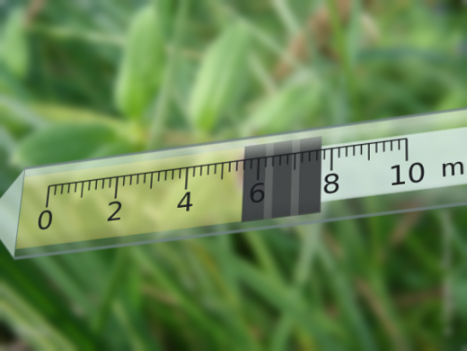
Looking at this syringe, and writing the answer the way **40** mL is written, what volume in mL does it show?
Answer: **5.6** mL
